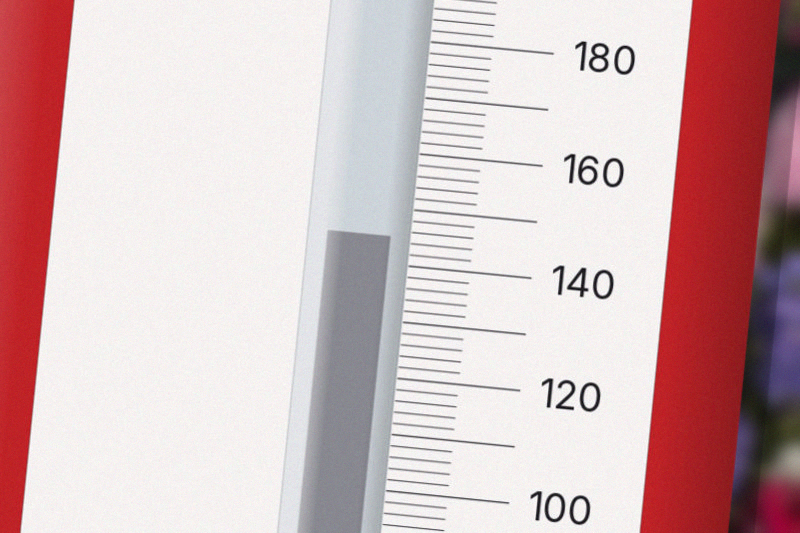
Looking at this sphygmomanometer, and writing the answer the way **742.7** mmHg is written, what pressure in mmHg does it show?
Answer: **145** mmHg
